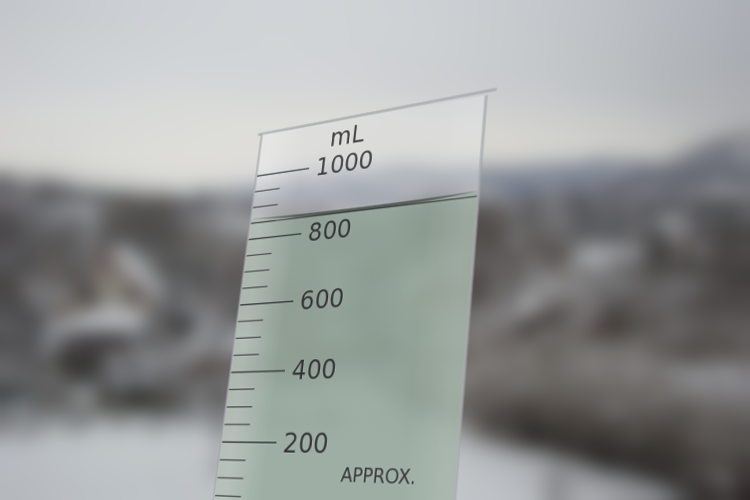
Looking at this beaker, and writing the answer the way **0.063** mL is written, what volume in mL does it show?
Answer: **850** mL
